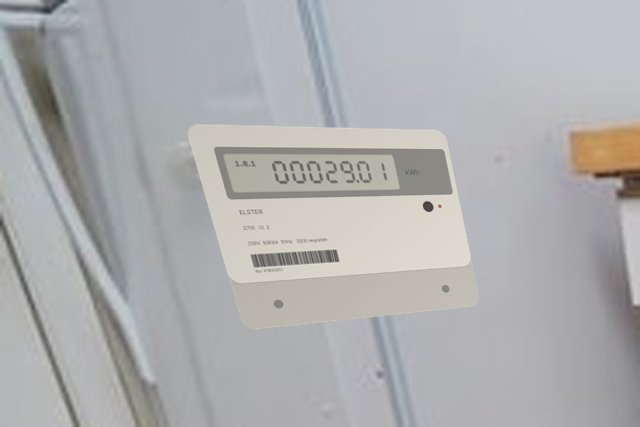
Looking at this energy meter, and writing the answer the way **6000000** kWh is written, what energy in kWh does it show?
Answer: **29.01** kWh
